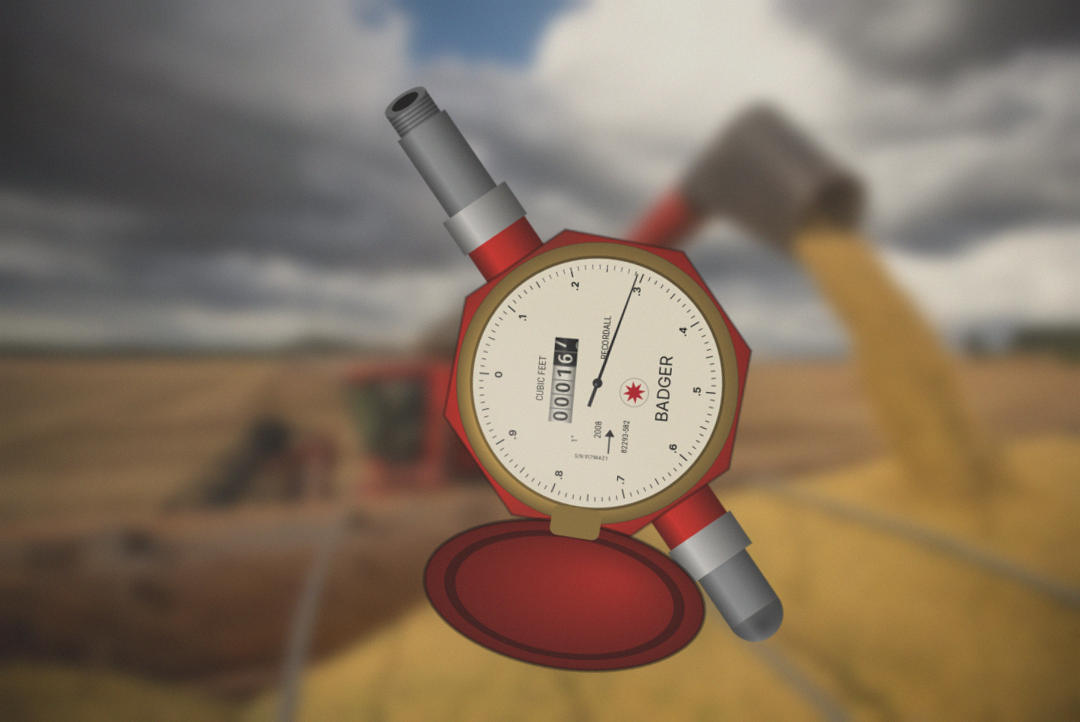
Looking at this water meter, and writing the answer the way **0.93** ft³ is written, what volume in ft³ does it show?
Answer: **167.29** ft³
